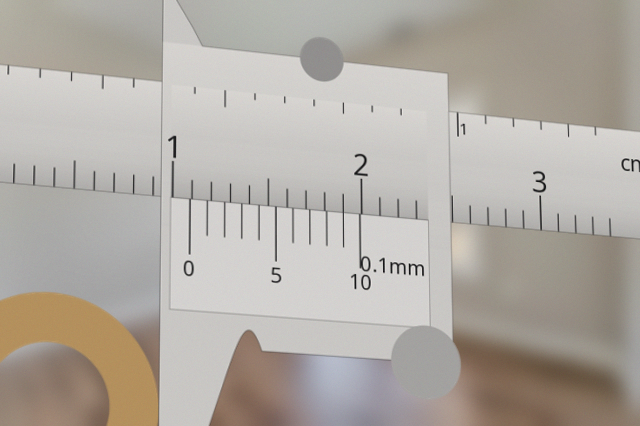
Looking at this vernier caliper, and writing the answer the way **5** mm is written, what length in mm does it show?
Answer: **10.9** mm
